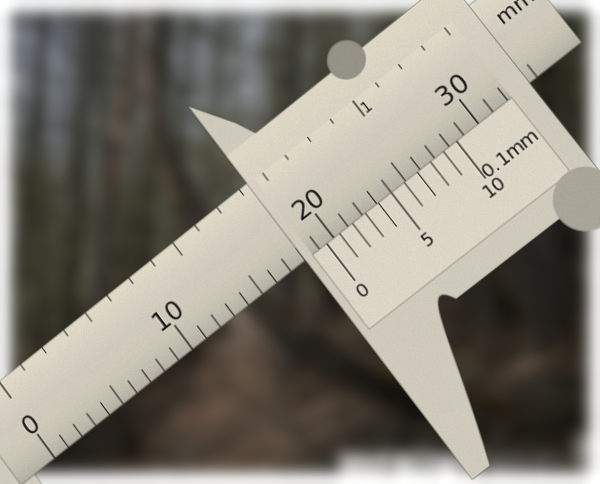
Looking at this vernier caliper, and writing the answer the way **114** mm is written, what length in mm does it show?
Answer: **19.5** mm
